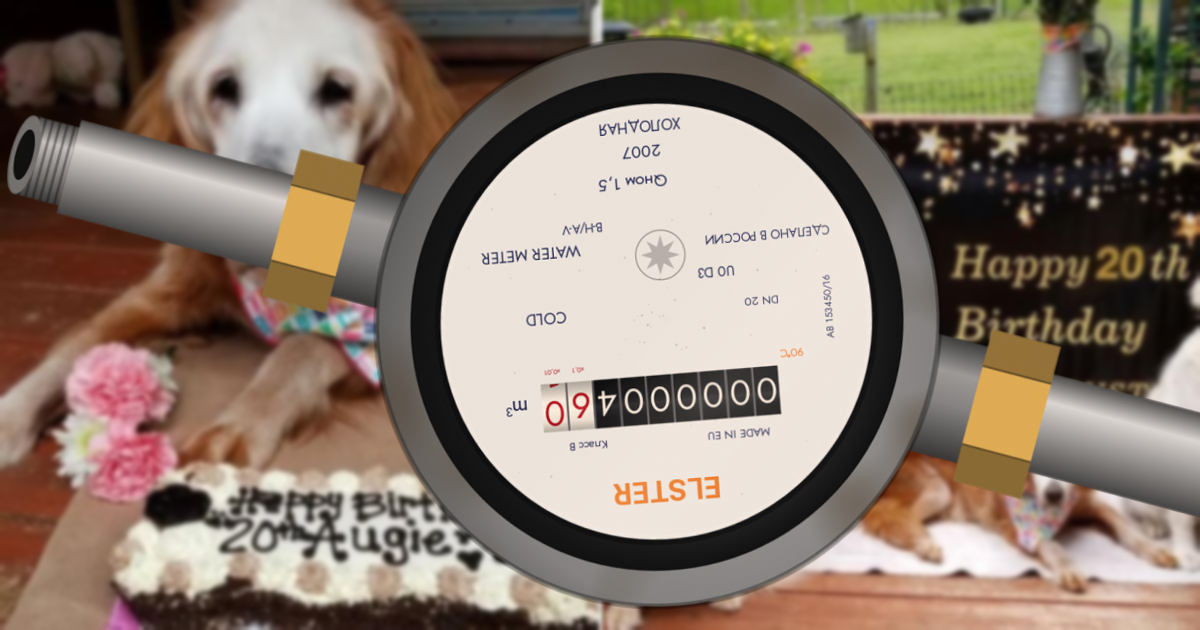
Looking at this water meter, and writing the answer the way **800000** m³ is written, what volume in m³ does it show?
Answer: **4.60** m³
